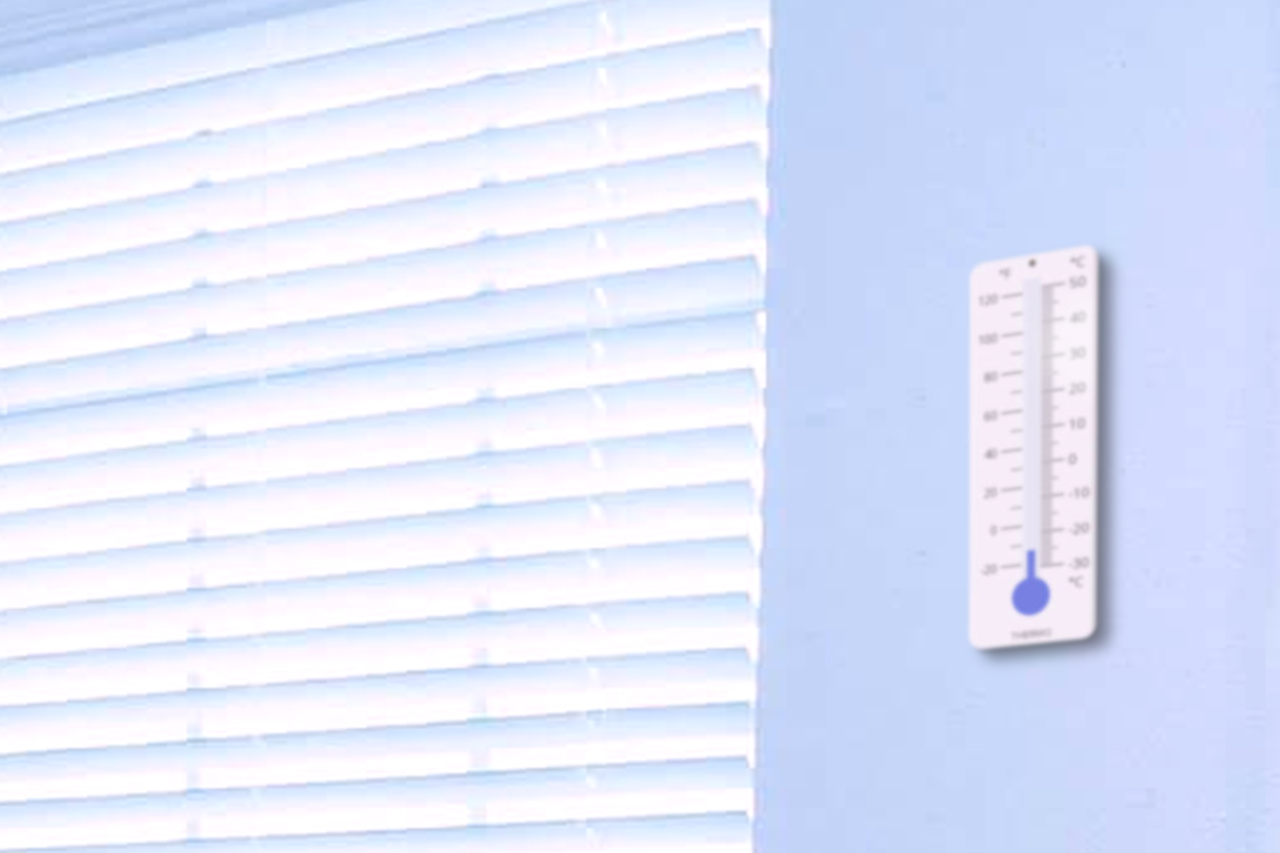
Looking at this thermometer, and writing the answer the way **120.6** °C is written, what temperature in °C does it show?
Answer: **-25** °C
